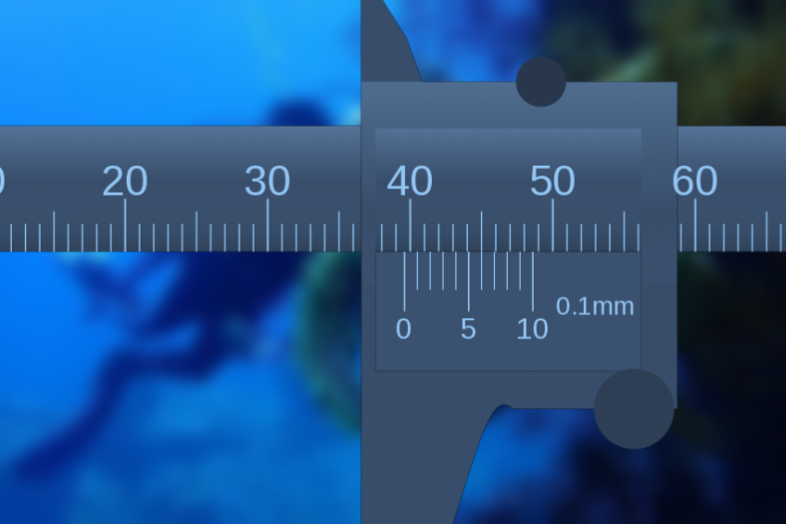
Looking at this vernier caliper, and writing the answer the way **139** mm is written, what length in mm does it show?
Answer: **39.6** mm
